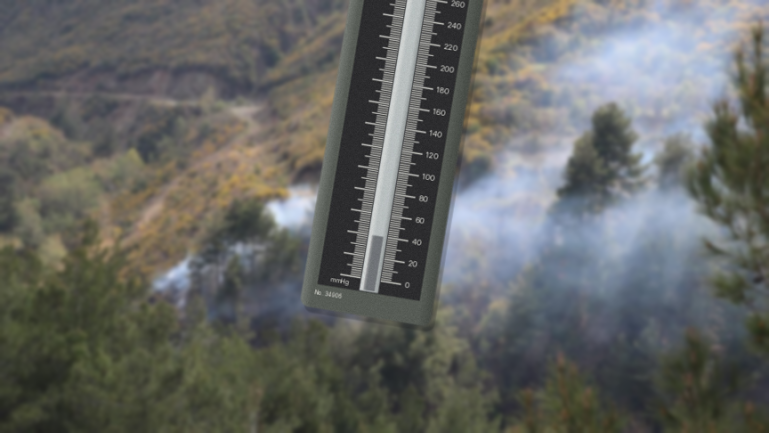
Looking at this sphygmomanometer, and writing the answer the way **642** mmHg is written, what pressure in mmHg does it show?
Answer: **40** mmHg
